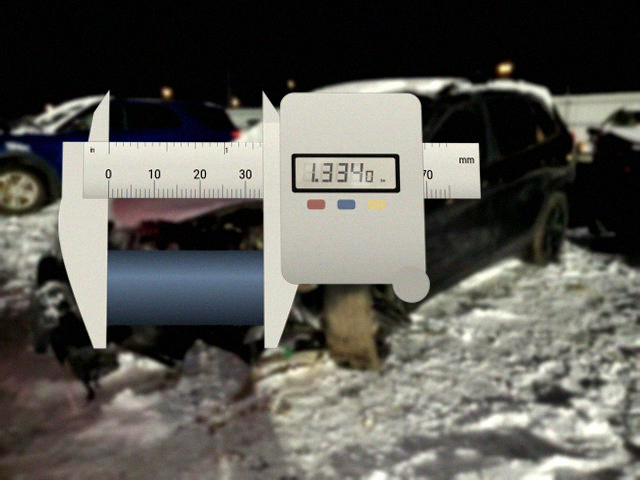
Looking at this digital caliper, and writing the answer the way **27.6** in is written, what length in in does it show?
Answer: **1.3340** in
